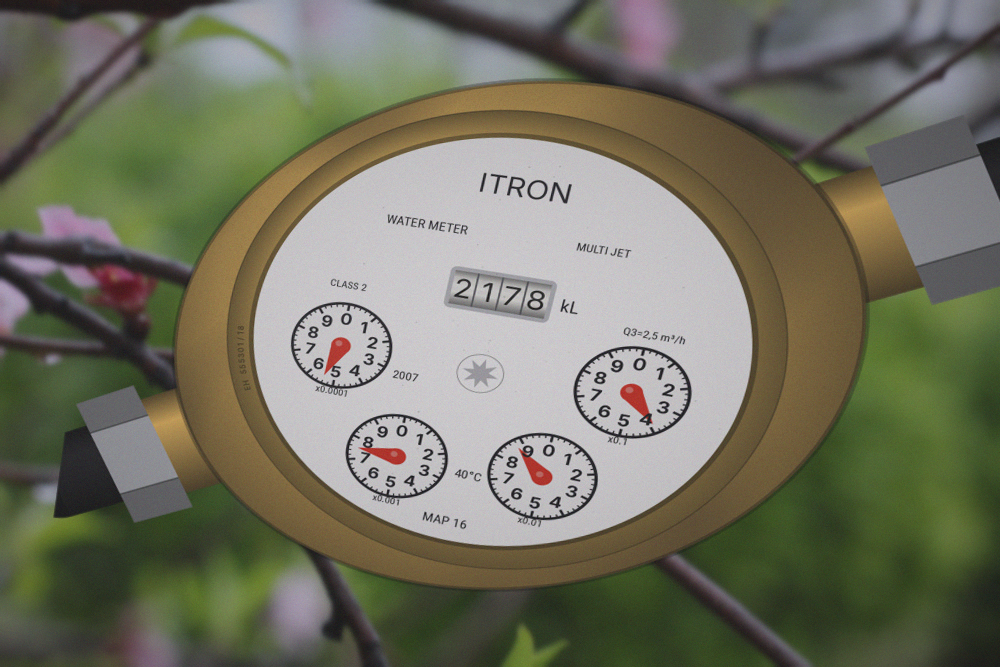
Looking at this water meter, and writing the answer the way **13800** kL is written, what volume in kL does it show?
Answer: **2178.3875** kL
